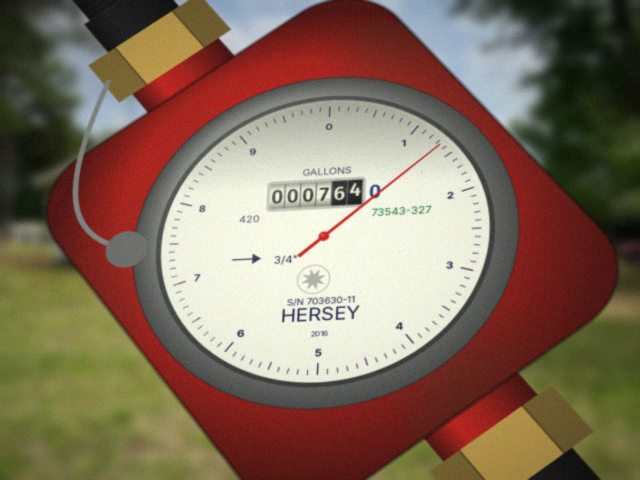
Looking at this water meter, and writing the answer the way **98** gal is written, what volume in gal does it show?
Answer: **7641.3** gal
